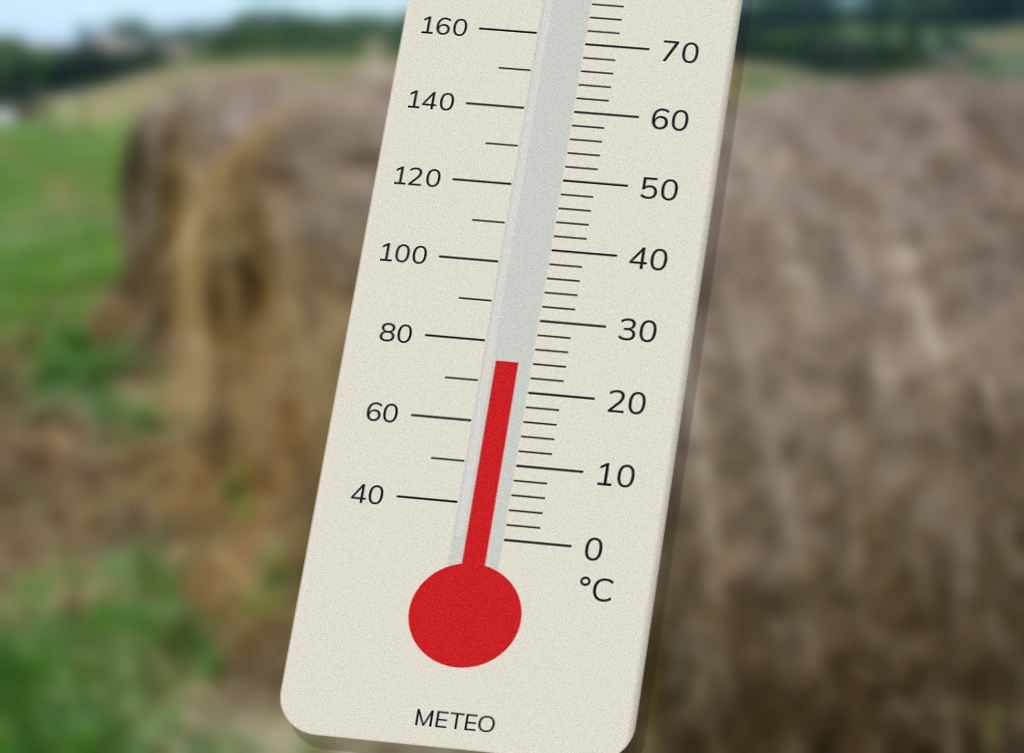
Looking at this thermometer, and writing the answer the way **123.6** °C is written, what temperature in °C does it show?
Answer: **24** °C
